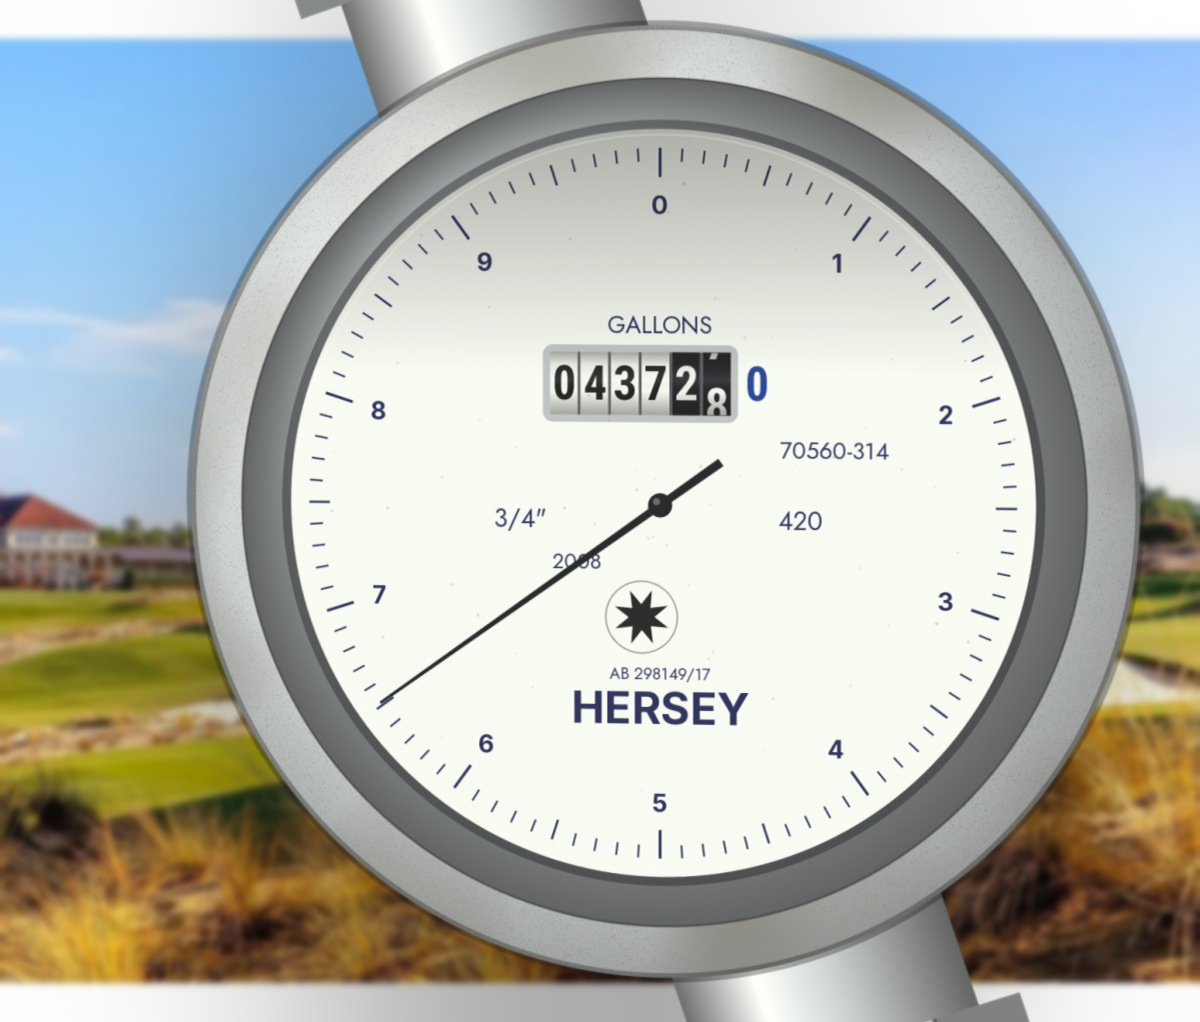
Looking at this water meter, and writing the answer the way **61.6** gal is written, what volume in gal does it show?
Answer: **437276.5** gal
